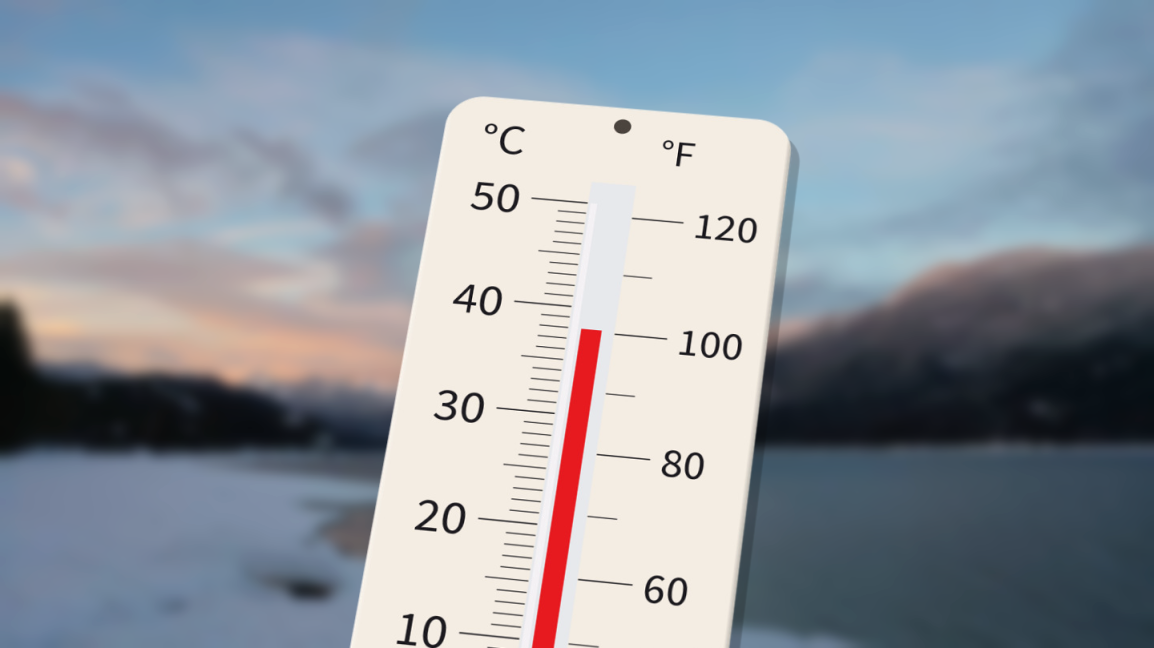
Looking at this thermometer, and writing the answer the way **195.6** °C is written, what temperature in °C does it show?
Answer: **38** °C
